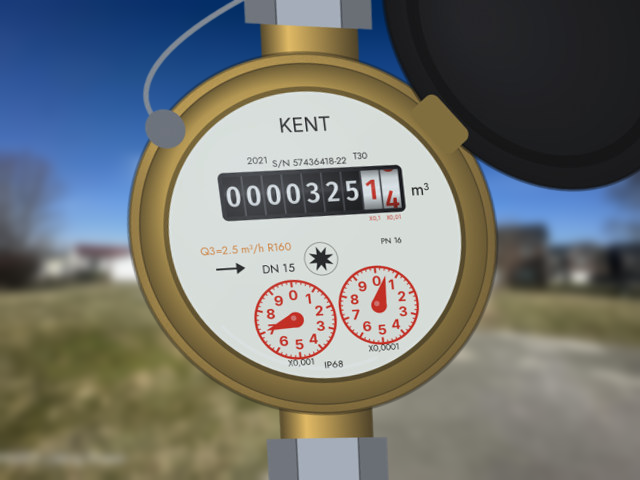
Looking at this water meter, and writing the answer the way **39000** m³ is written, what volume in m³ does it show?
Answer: **325.1370** m³
